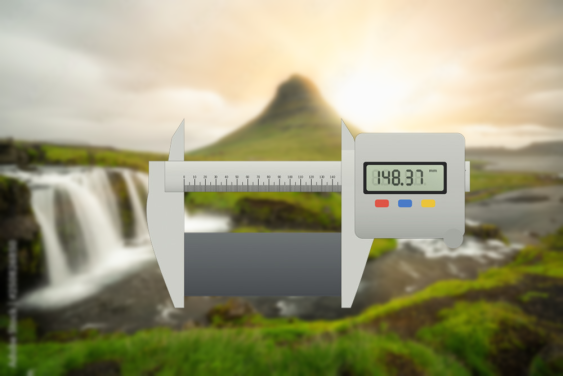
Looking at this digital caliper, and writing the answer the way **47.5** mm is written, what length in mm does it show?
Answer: **148.37** mm
